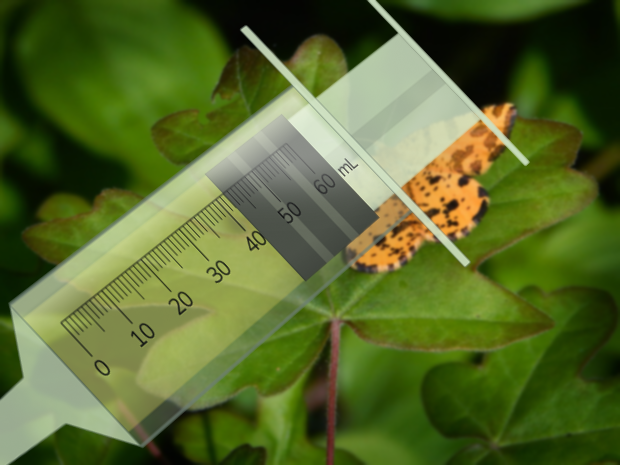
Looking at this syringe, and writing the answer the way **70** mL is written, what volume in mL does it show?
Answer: **42** mL
